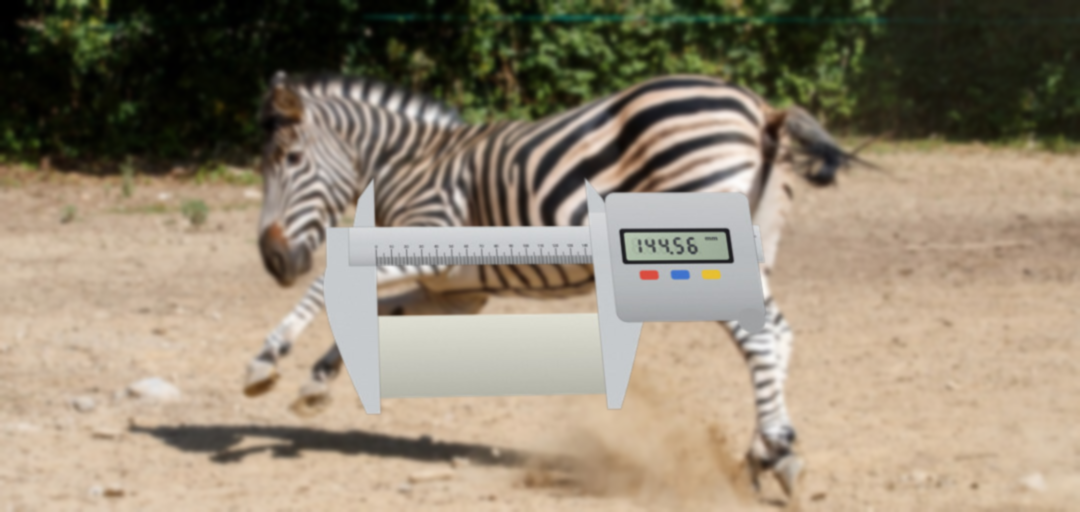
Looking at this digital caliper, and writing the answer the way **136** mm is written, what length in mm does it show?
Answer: **144.56** mm
